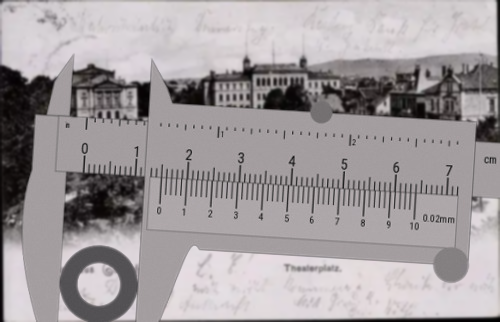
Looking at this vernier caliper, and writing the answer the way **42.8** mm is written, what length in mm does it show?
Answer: **15.0** mm
